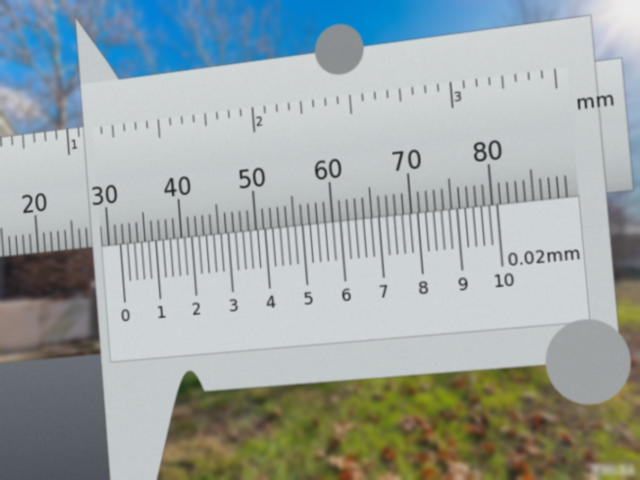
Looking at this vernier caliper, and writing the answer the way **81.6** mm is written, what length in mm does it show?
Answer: **31.6** mm
